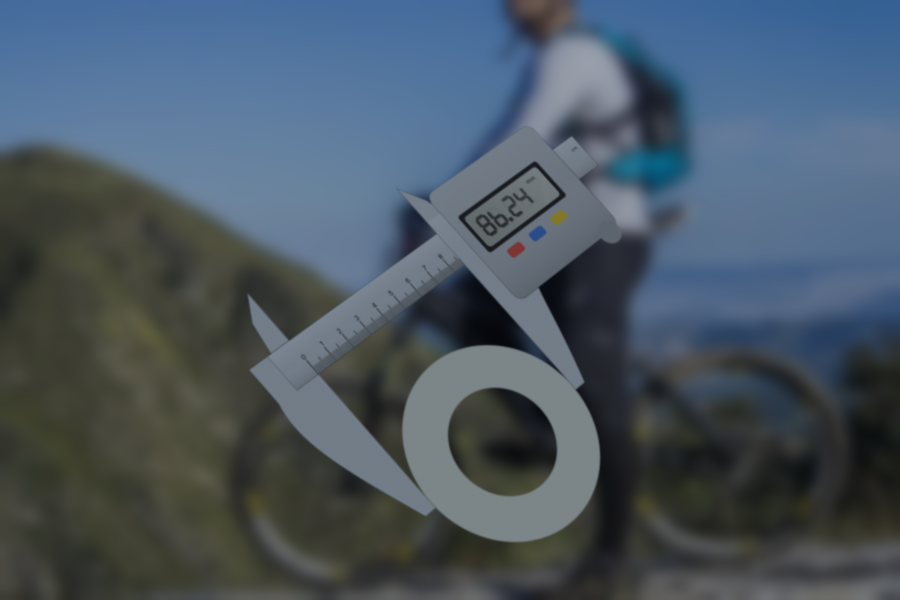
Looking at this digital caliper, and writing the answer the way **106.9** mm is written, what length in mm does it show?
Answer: **86.24** mm
